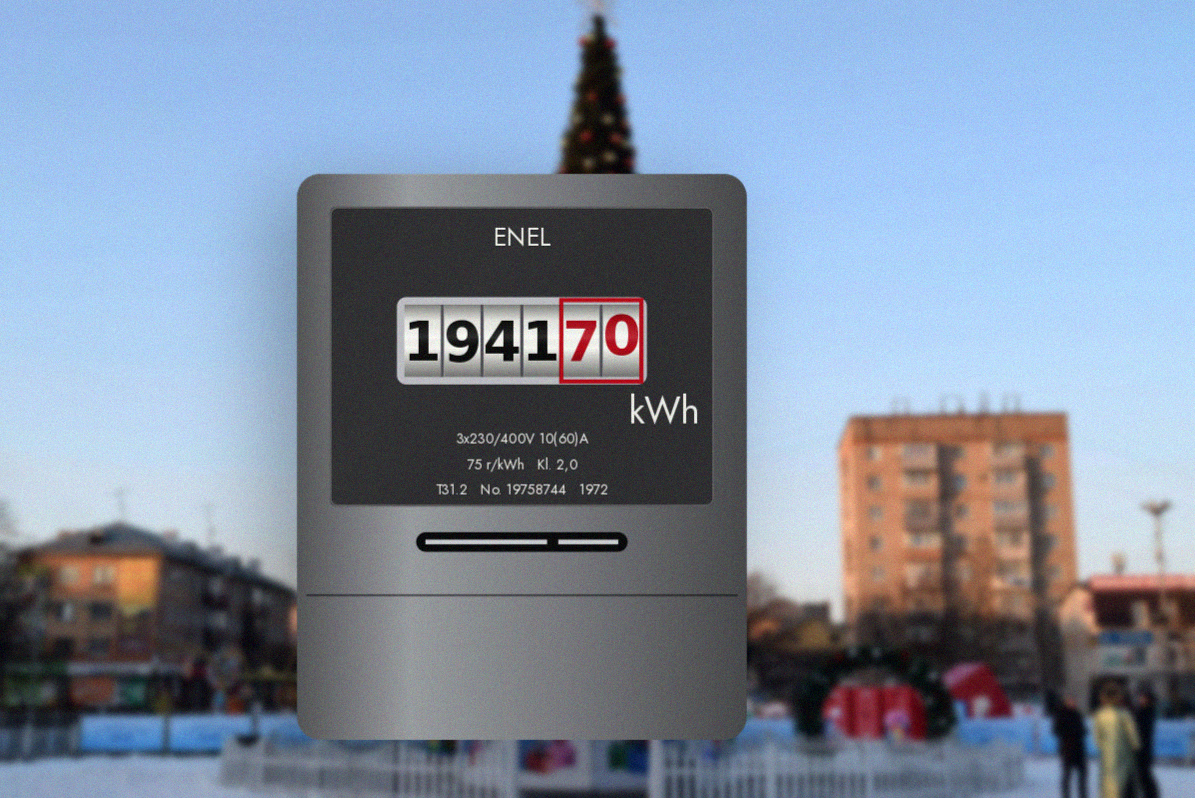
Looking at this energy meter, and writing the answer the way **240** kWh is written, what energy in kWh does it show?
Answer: **1941.70** kWh
